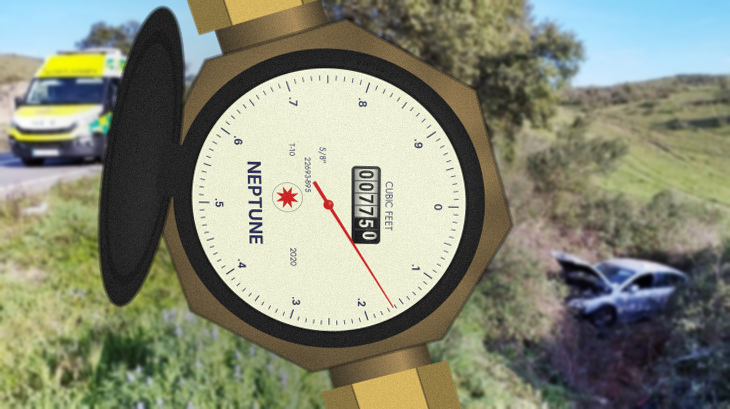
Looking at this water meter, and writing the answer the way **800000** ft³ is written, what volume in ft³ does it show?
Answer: **7750.16** ft³
